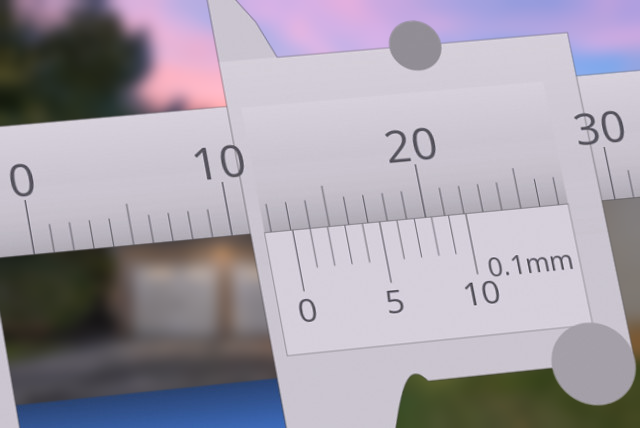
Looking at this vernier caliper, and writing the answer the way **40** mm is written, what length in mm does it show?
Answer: **13.1** mm
